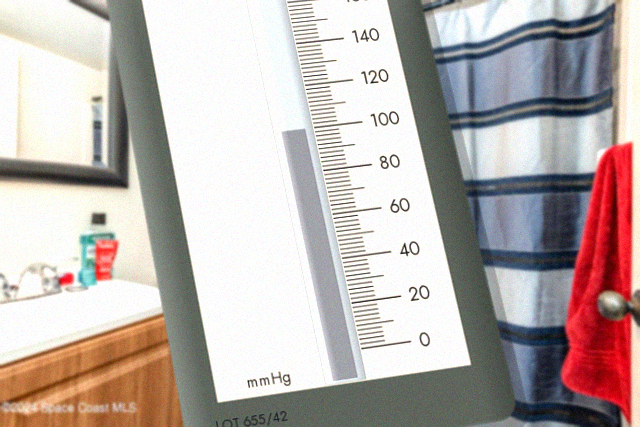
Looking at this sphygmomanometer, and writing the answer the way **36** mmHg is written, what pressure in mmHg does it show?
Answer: **100** mmHg
